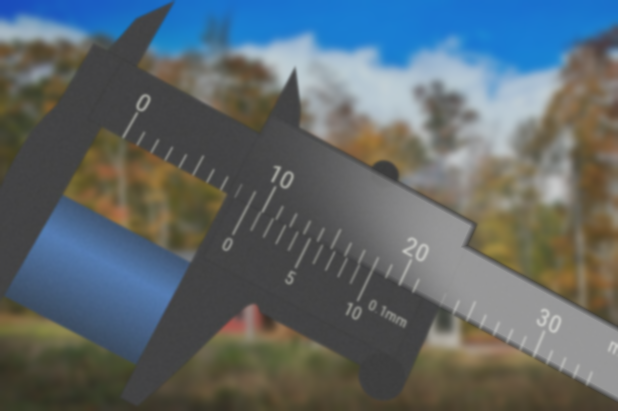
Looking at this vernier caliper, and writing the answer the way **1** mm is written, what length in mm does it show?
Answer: **9.0** mm
